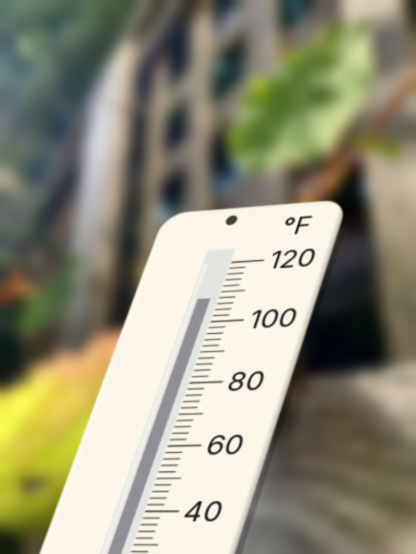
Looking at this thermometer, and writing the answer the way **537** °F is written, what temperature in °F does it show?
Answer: **108** °F
